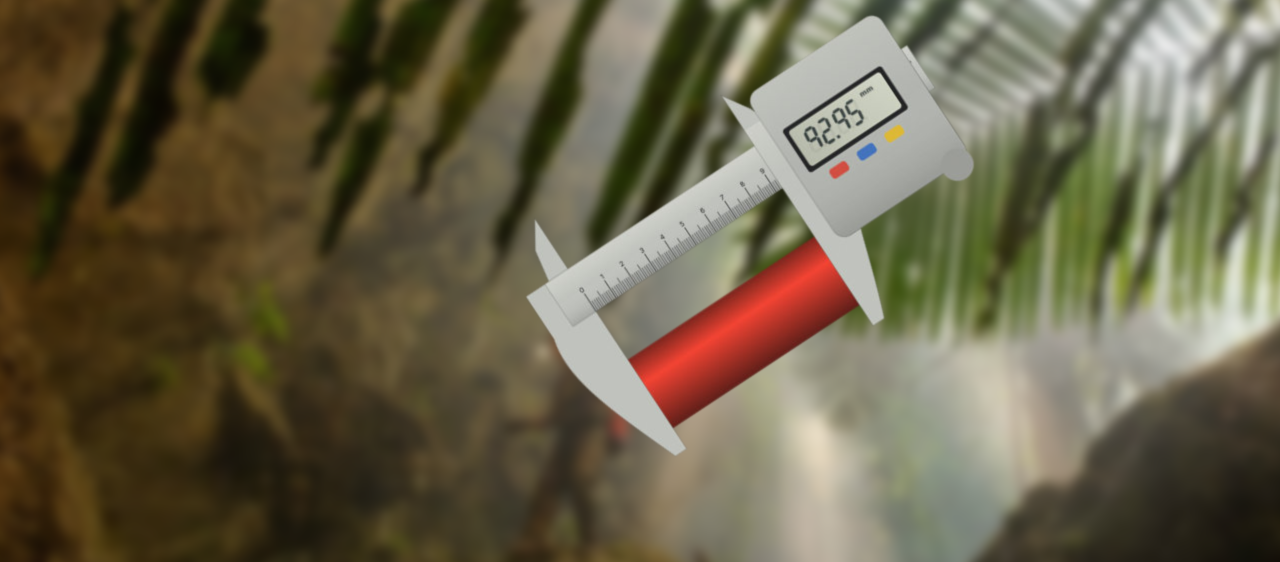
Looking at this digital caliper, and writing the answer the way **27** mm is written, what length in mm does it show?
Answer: **92.95** mm
